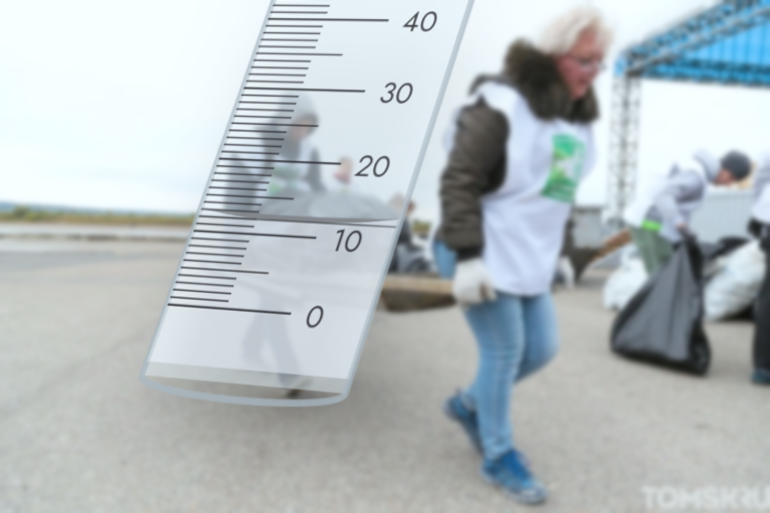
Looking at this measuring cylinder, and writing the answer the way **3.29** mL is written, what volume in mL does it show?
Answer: **12** mL
